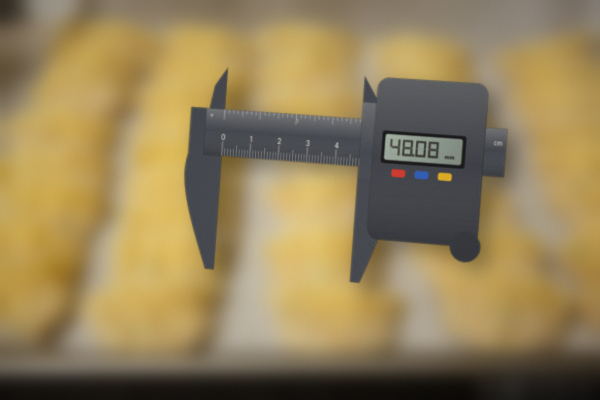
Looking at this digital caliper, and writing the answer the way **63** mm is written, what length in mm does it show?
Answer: **48.08** mm
